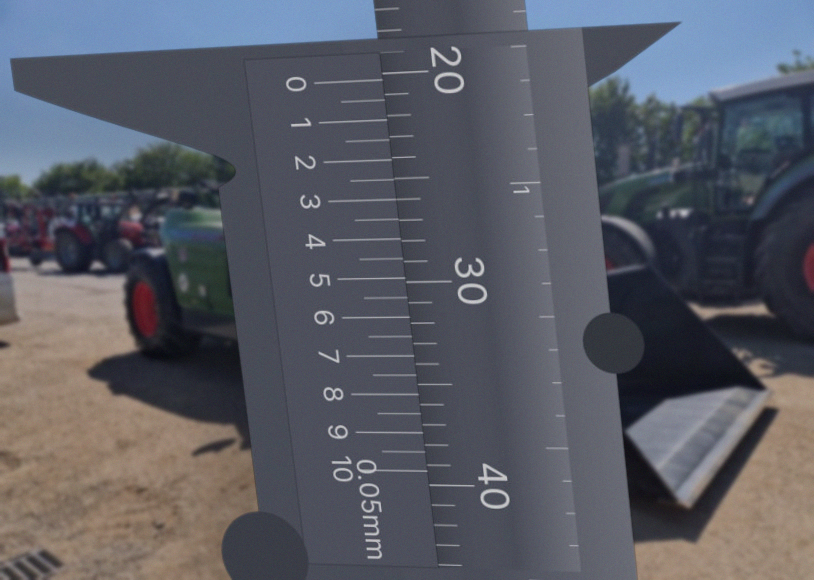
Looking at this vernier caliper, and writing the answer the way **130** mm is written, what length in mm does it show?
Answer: **20.3** mm
